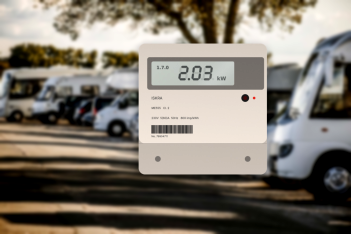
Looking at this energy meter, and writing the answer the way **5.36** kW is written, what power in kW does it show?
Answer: **2.03** kW
